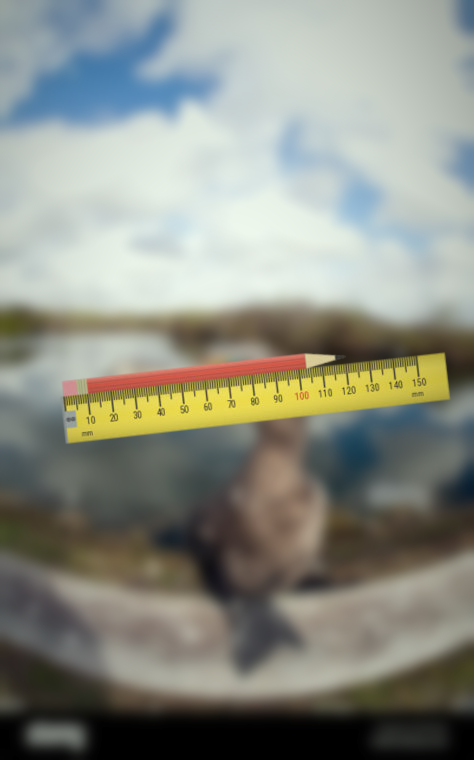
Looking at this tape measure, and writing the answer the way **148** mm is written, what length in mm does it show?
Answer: **120** mm
